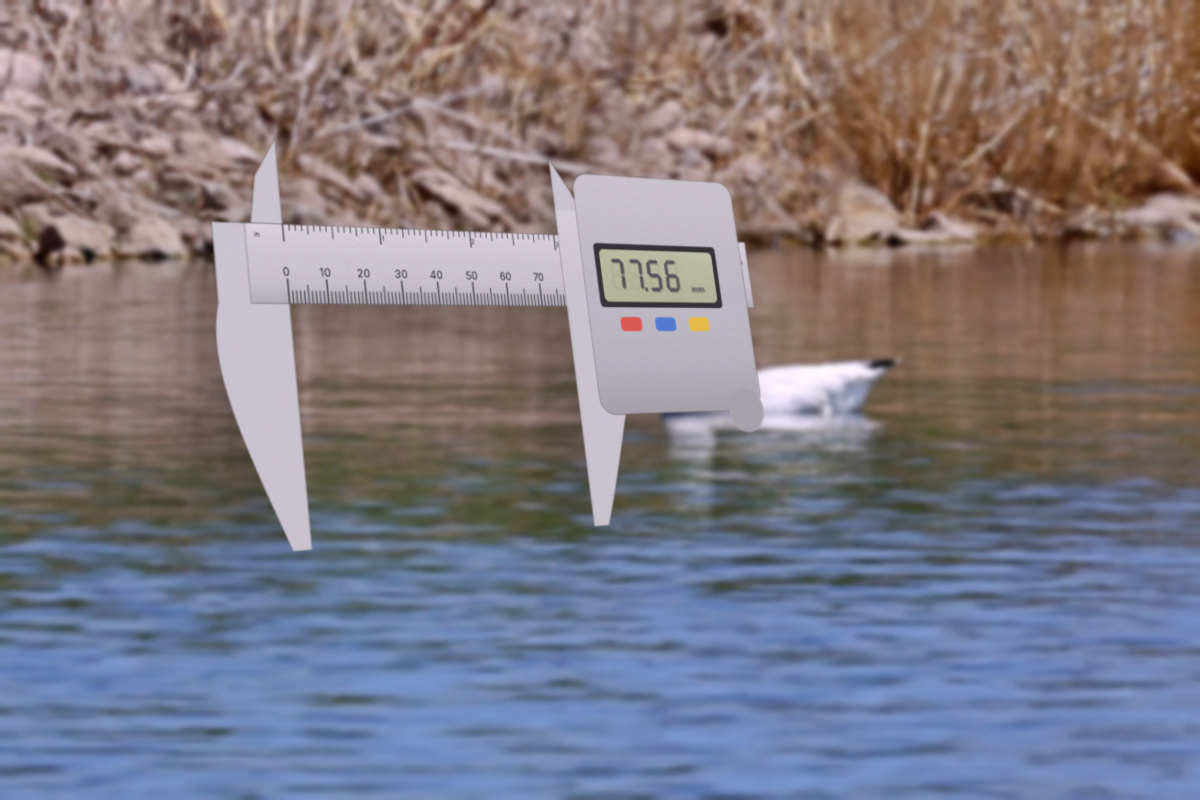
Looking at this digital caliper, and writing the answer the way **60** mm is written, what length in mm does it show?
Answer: **77.56** mm
